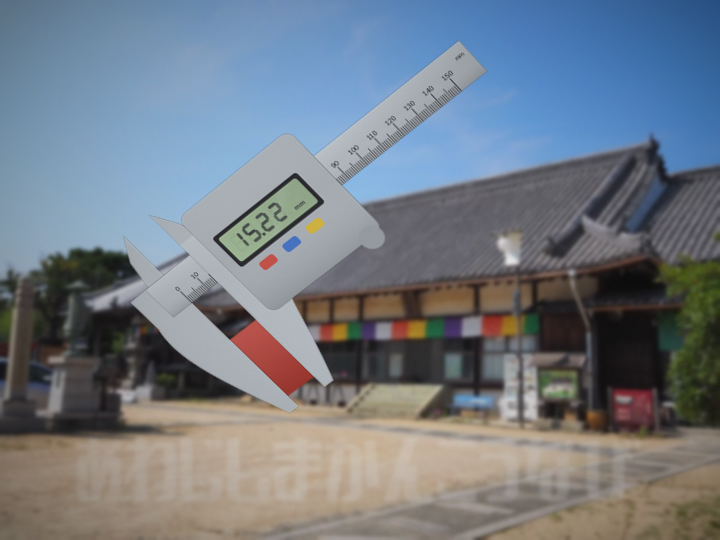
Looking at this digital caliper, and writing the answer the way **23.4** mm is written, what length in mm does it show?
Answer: **15.22** mm
